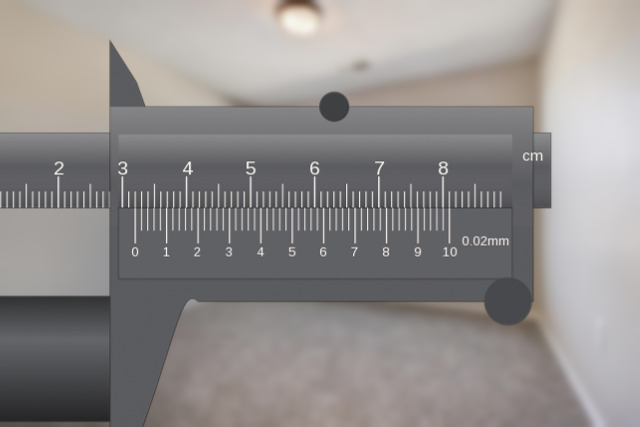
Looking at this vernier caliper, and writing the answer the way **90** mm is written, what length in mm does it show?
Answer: **32.0** mm
